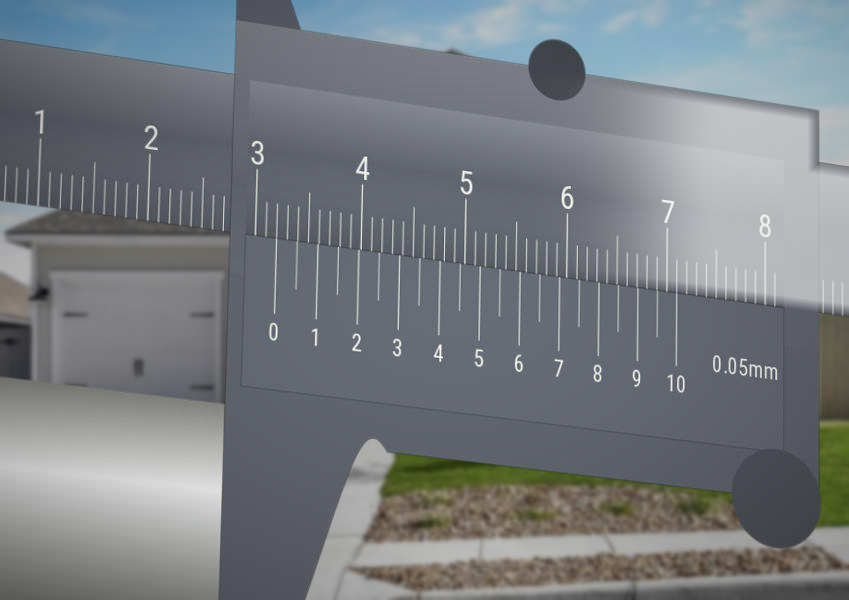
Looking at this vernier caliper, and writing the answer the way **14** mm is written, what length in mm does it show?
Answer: **32.0** mm
